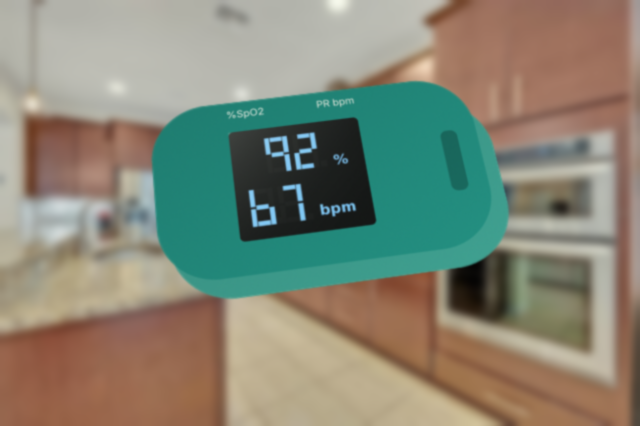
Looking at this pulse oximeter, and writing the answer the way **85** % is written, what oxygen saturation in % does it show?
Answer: **92** %
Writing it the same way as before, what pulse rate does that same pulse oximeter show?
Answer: **67** bpm
